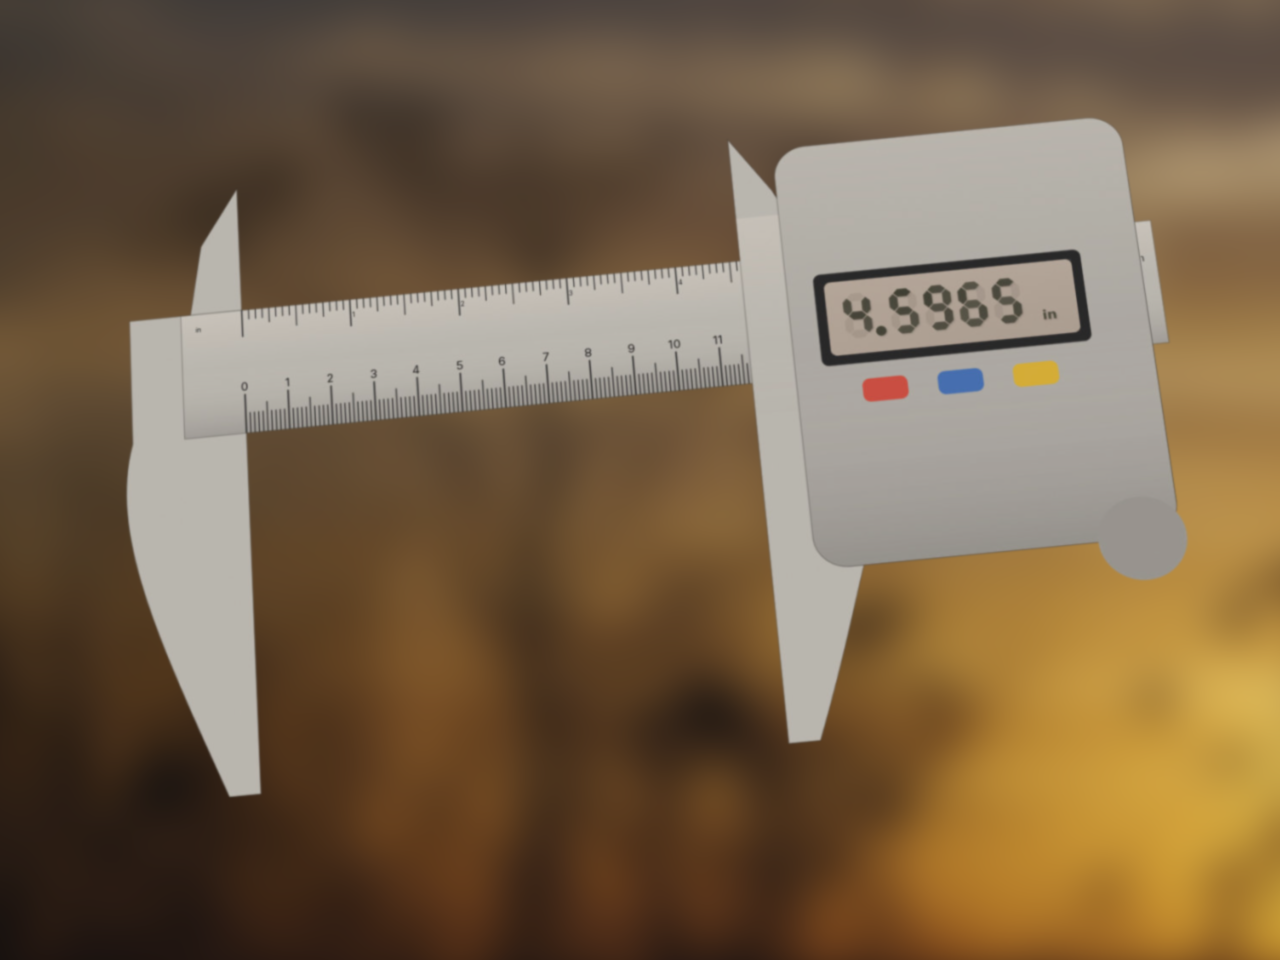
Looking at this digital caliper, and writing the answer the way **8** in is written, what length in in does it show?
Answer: **4.5965** in
